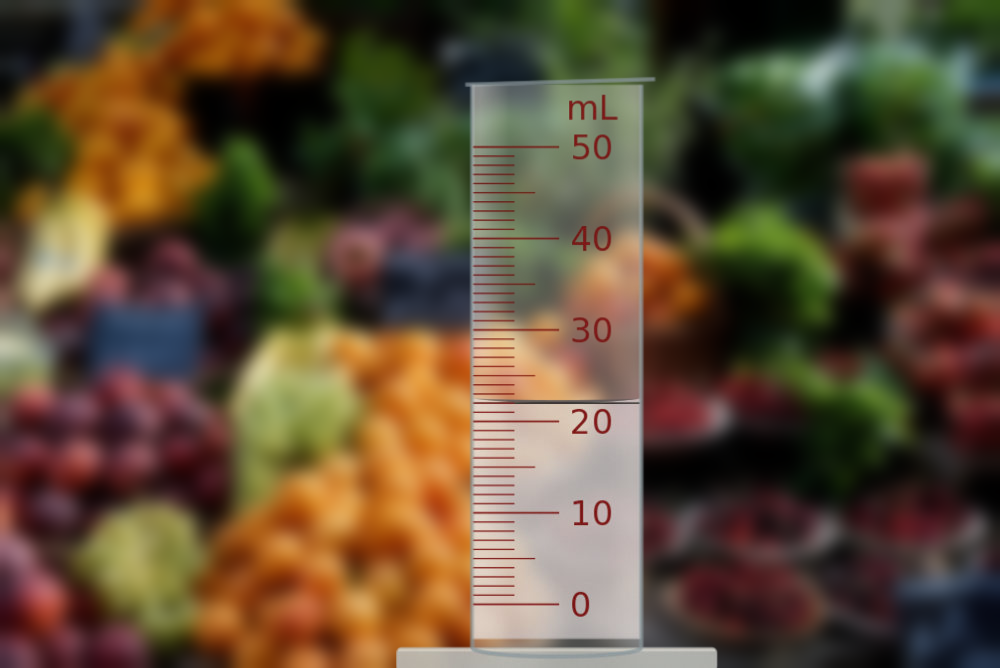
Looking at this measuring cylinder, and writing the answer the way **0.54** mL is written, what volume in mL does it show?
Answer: **22** mL
